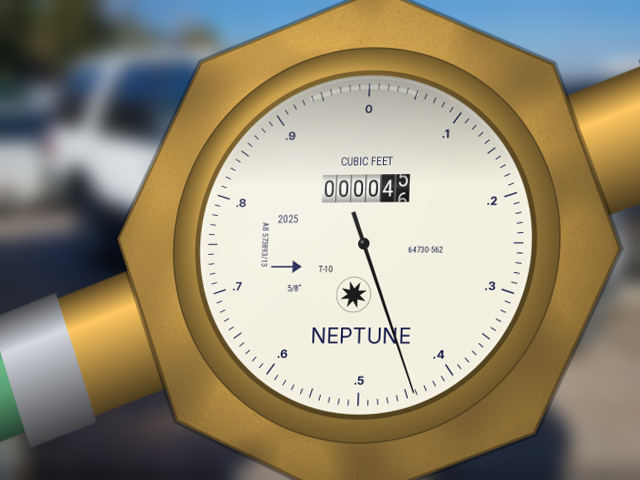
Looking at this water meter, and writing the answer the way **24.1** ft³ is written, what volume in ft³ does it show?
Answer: **45.44** ft³
